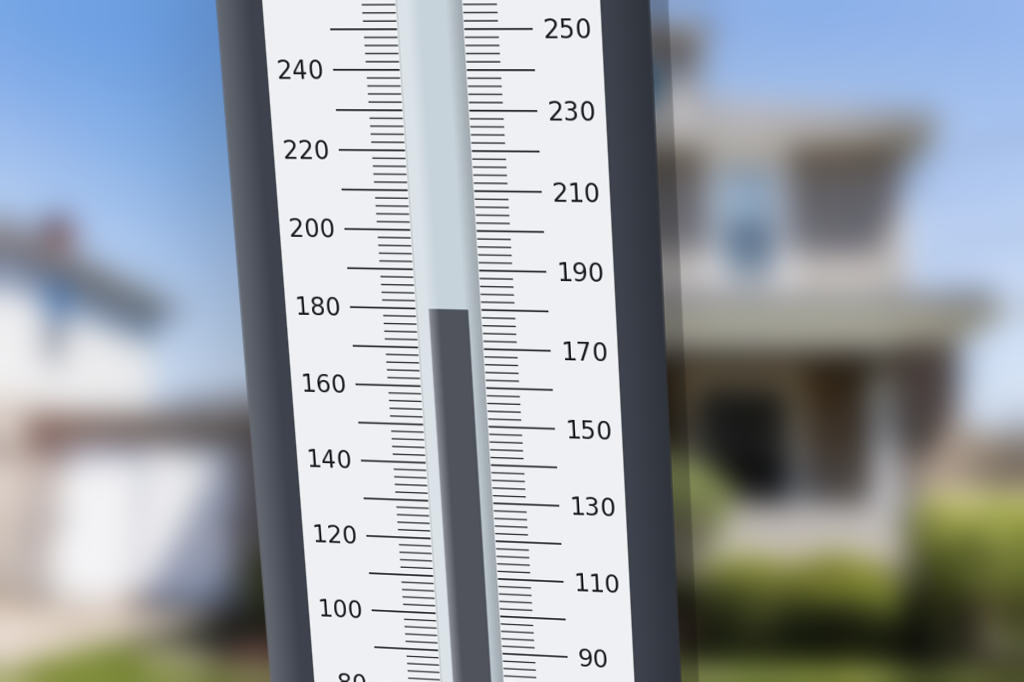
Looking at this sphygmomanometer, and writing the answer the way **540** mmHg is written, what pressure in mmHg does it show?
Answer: **180** mmHg
